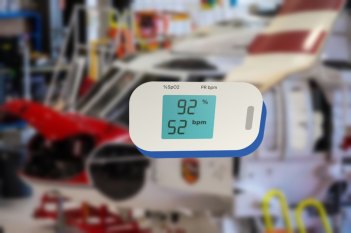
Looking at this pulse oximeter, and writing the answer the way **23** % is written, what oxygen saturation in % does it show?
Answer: **92** %
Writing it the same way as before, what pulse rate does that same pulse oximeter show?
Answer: **52** bpm
